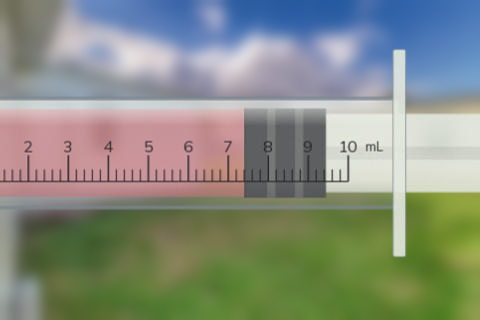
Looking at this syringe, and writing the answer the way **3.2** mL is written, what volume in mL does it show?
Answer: **7.4** mL
